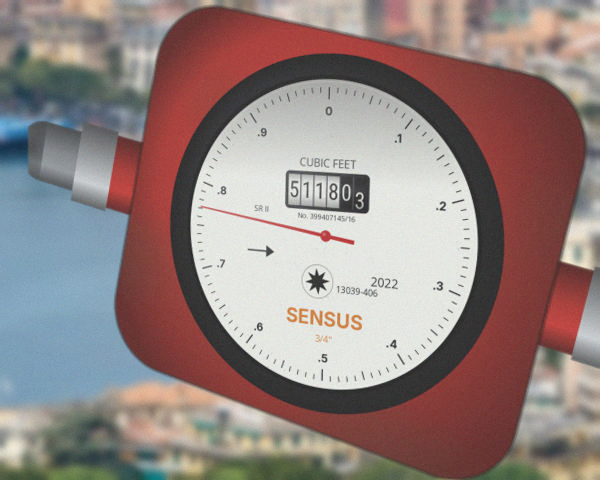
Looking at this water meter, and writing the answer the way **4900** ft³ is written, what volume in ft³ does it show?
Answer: **511802.77** ft³
